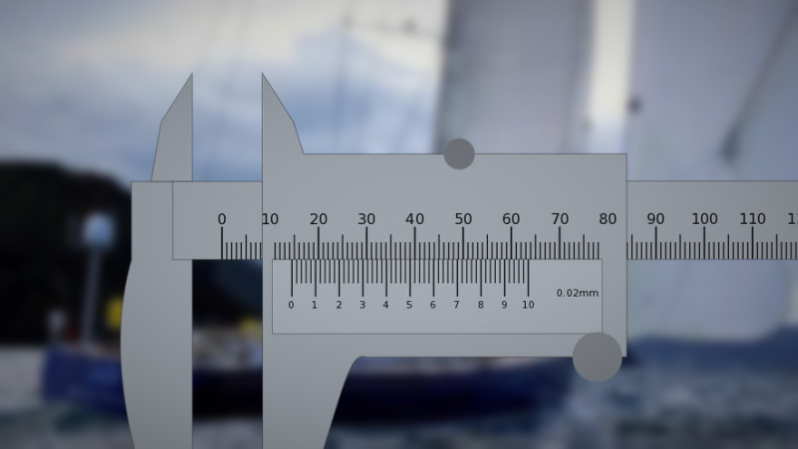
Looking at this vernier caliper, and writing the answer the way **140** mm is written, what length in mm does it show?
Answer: **14.5** mm
